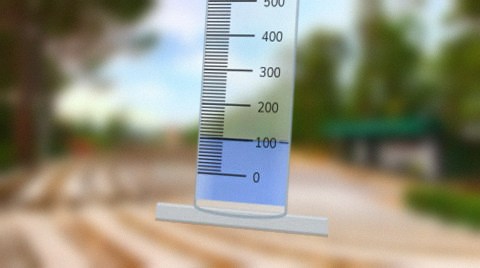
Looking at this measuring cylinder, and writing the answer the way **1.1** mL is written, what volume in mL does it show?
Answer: **100** mL
